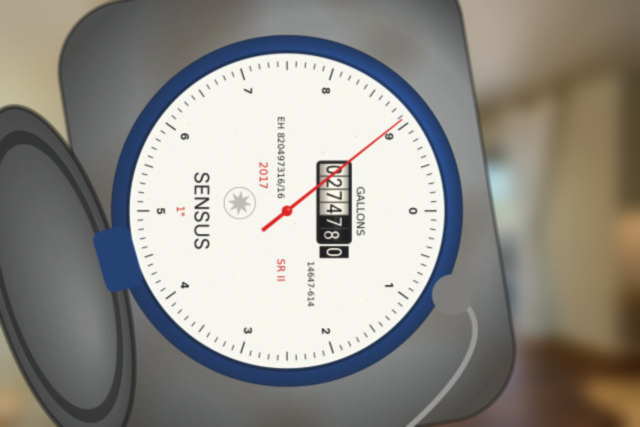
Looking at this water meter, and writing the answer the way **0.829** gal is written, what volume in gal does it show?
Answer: **274778.9** gal
